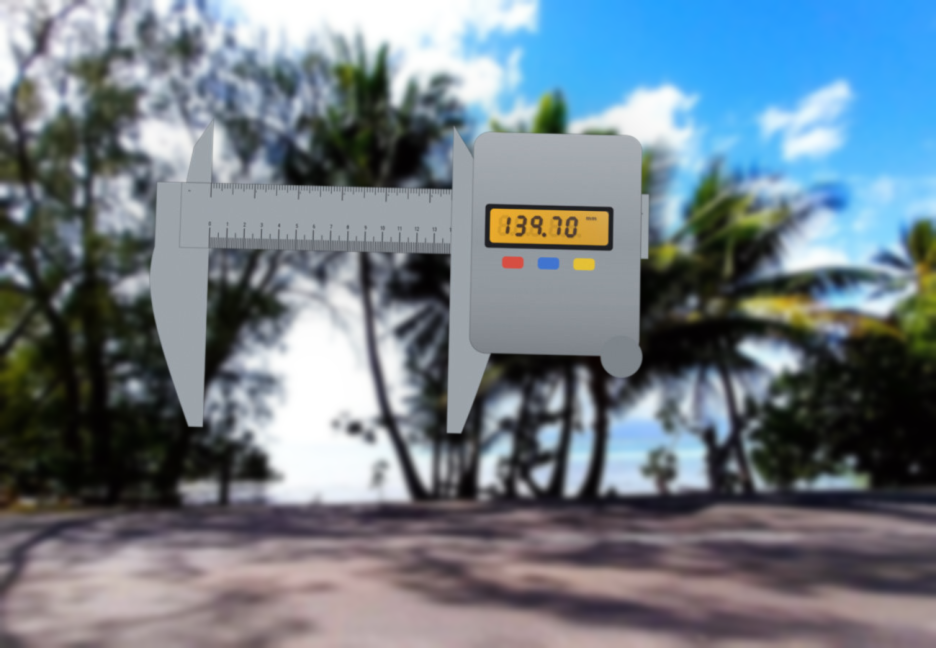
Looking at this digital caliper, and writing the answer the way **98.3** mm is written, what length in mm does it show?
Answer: **139.70** mm
